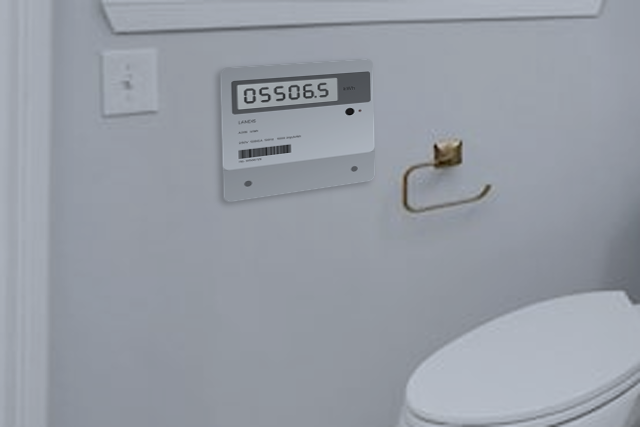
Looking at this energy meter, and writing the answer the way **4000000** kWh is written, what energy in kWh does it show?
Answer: **5506.5** kWh
